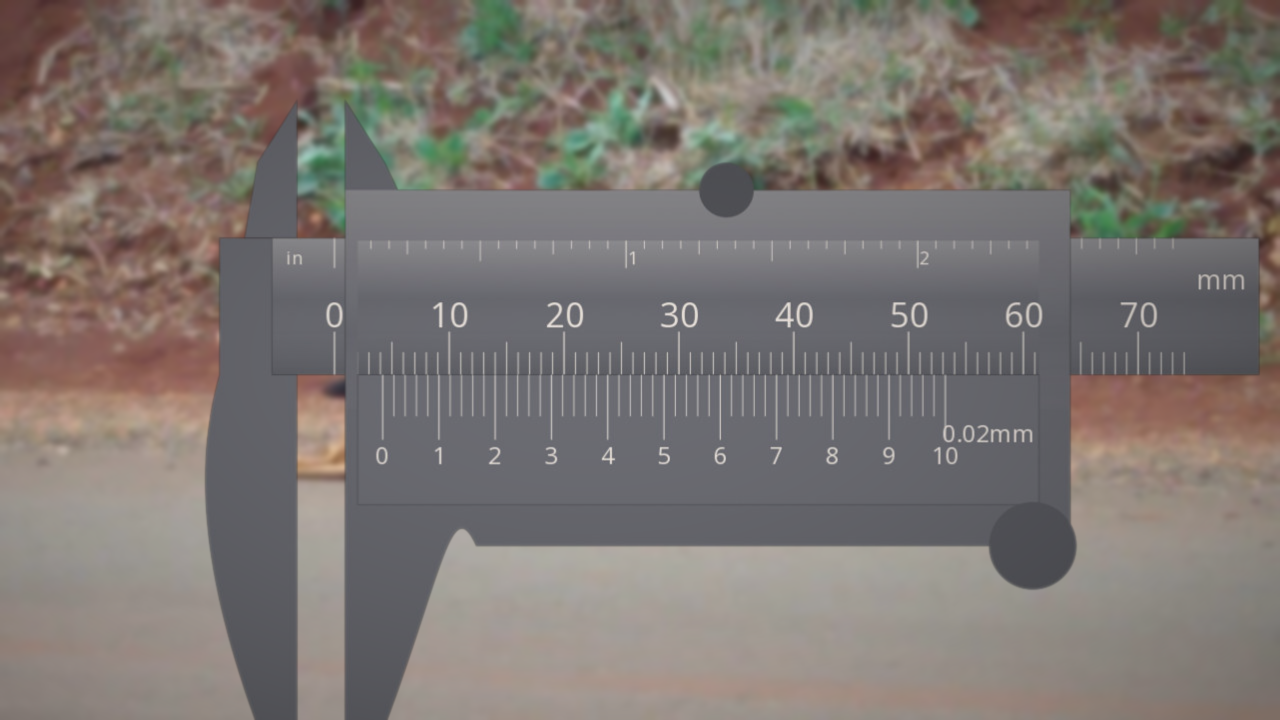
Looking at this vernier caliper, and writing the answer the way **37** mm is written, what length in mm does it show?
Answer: **4.2** mm
